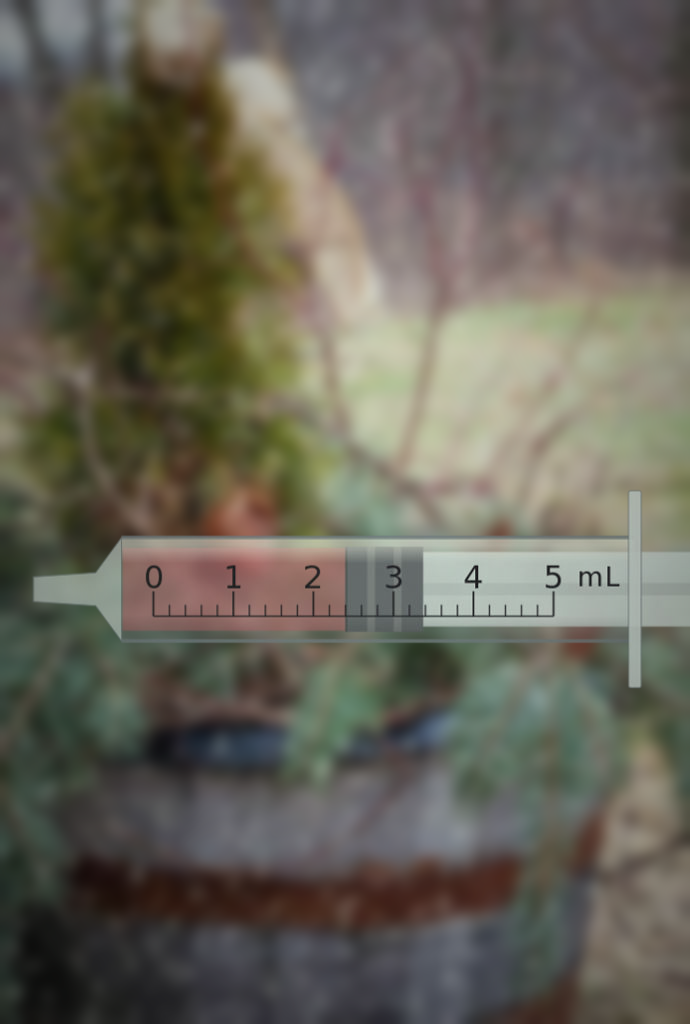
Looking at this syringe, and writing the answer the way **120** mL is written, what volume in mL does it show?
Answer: **2.4** mL
